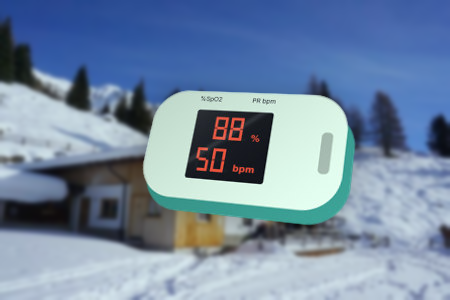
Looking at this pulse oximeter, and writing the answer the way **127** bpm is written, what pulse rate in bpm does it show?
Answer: **50** bpm
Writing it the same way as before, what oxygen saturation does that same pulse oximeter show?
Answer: **88** %
